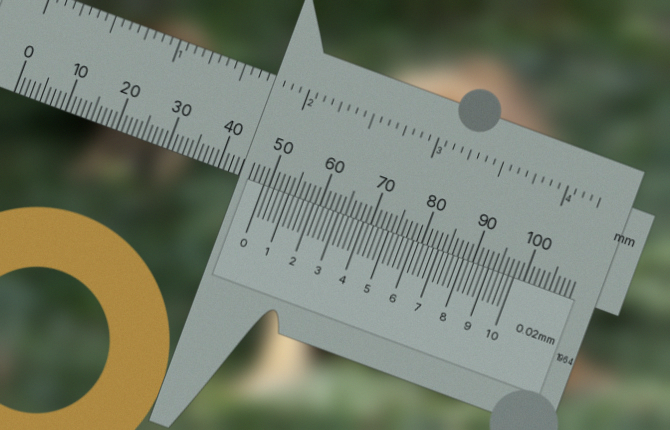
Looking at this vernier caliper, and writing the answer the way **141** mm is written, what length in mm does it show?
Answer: **49.0** mm
